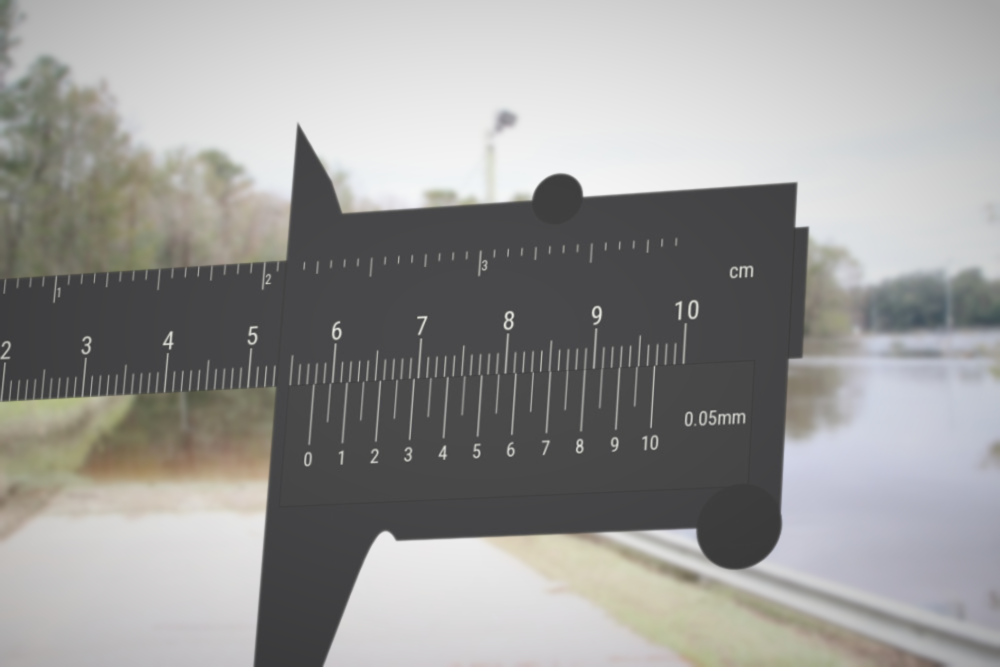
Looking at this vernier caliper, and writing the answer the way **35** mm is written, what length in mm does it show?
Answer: **57.8** mm
